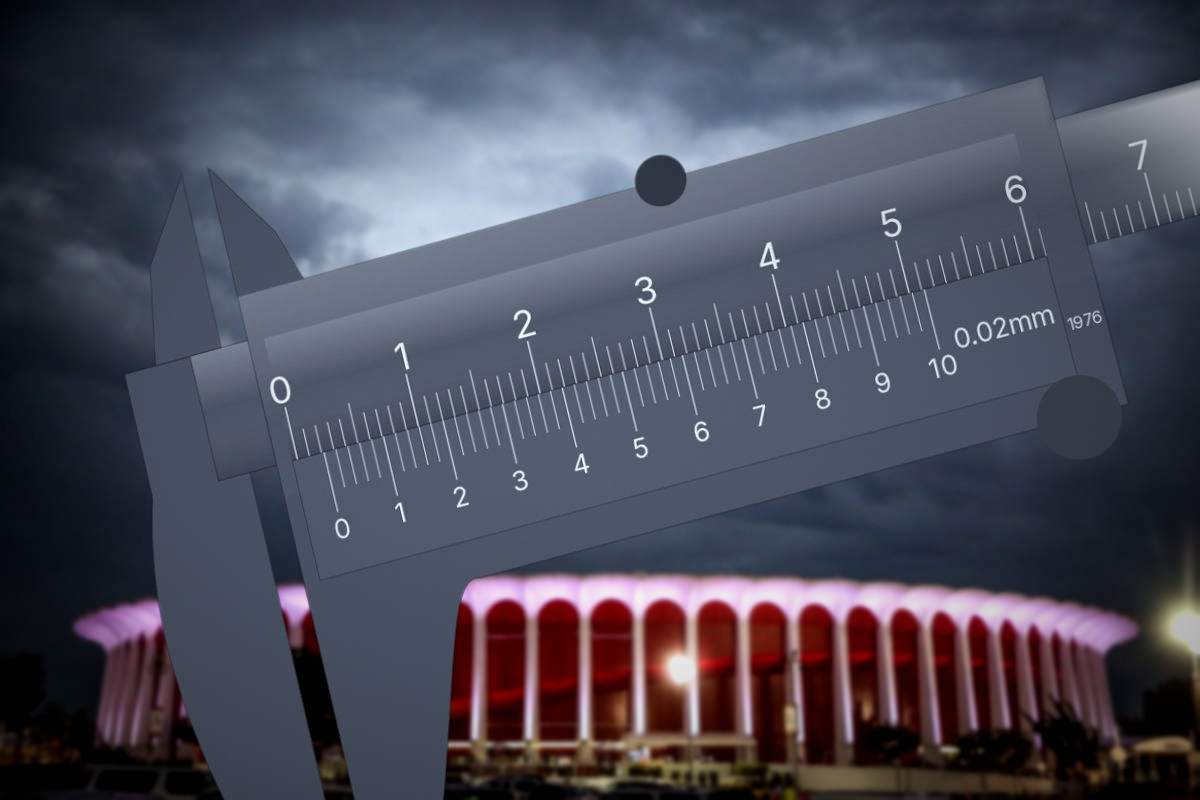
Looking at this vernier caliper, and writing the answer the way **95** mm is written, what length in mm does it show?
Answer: **2.2** mm
